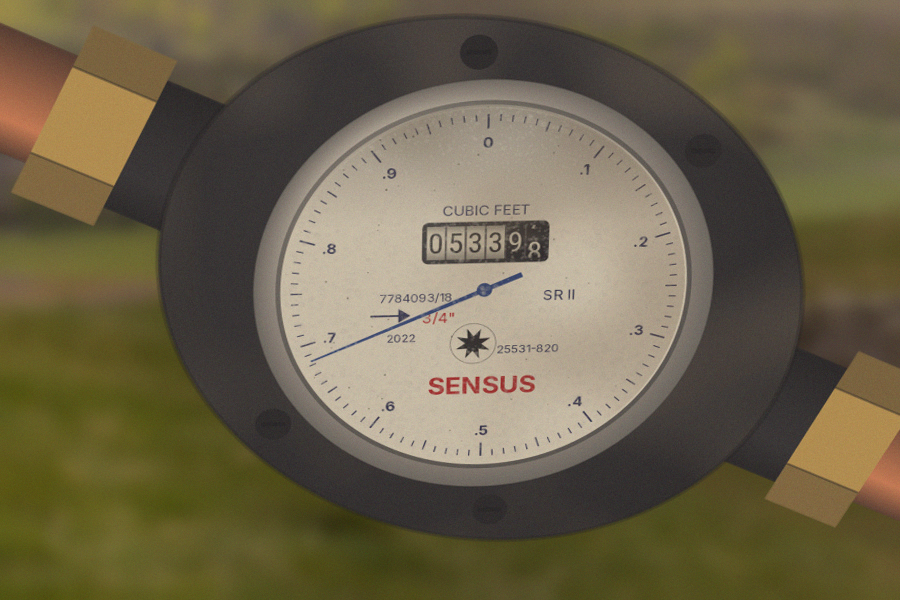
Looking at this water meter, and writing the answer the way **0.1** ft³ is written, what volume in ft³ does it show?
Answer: **53397.68** ft³
